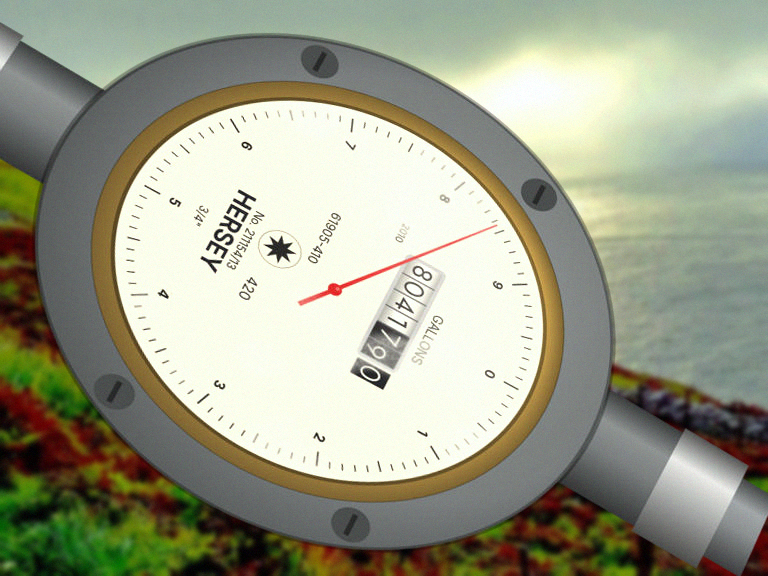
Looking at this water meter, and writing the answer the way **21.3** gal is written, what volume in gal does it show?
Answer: **8041788.4** gal
